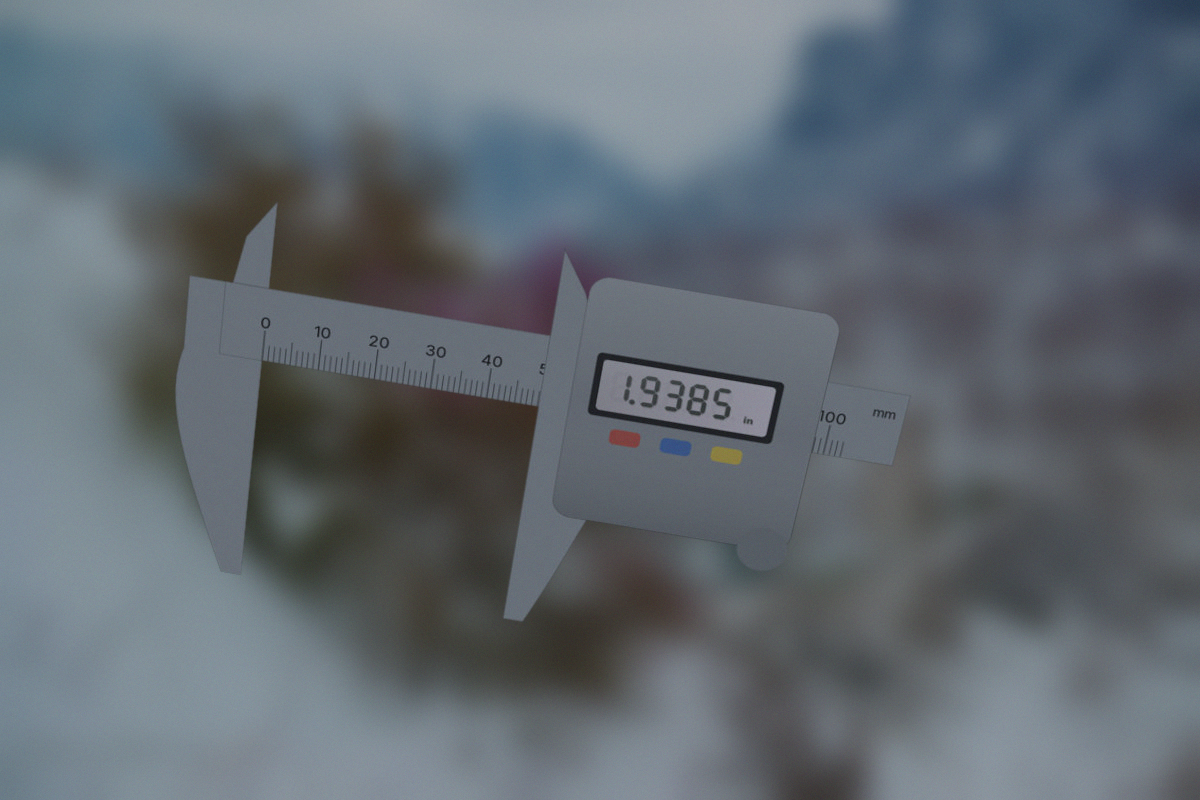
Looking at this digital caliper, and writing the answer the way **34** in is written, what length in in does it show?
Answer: **1.9385** in
